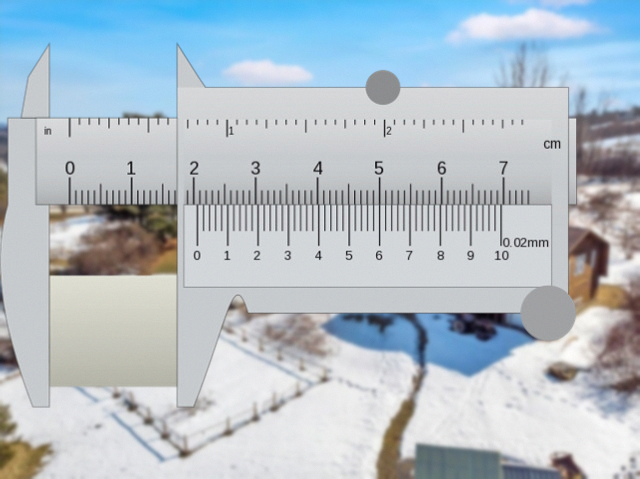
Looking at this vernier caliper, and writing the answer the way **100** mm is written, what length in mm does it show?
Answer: **20.6** mm
